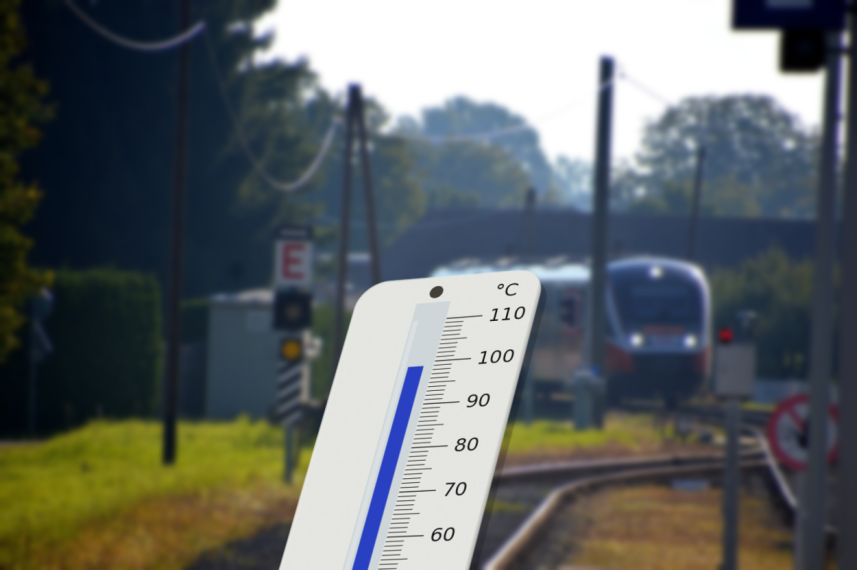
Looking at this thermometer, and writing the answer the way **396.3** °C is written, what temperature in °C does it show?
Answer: **99** °C
